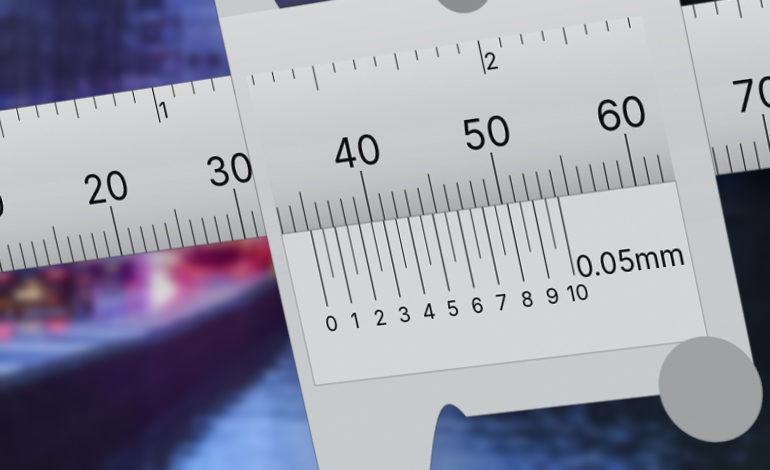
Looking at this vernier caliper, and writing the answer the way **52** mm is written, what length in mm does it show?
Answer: **35.2** mm
